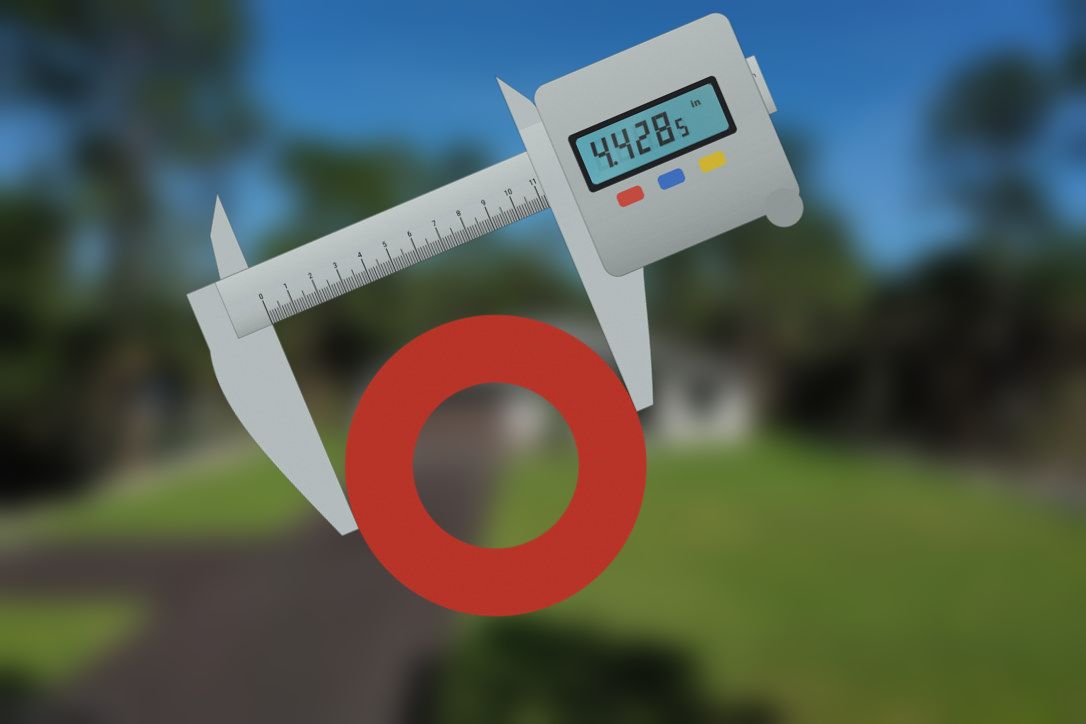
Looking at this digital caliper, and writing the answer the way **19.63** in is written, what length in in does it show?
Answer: **4.4285** in
